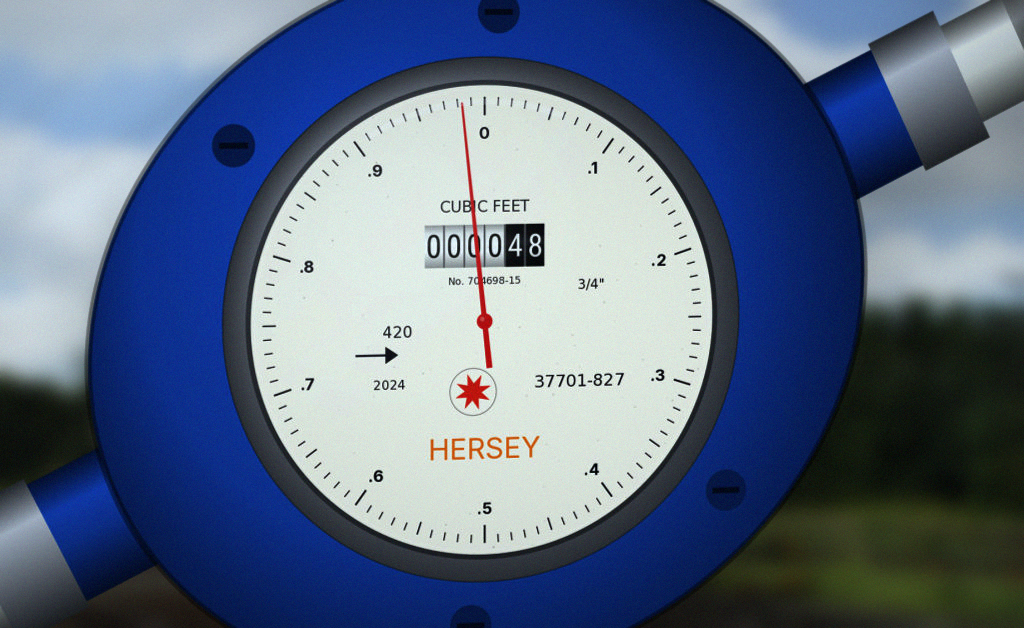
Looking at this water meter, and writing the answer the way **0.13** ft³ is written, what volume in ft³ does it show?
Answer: **47.98** ft³
